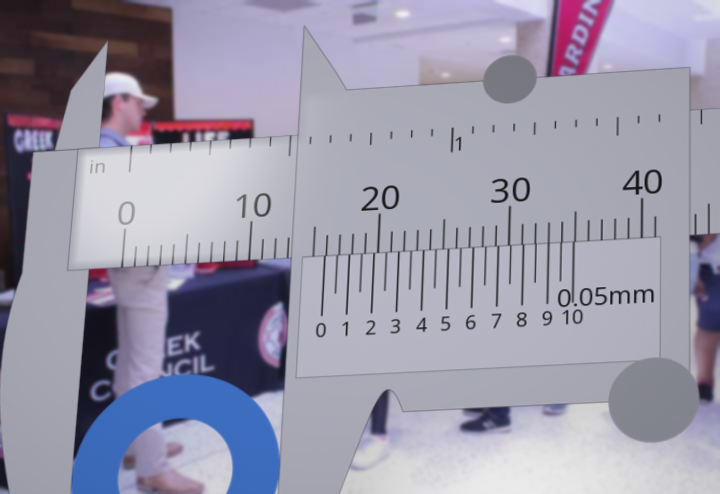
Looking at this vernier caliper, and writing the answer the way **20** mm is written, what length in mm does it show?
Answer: **15.9** mm
